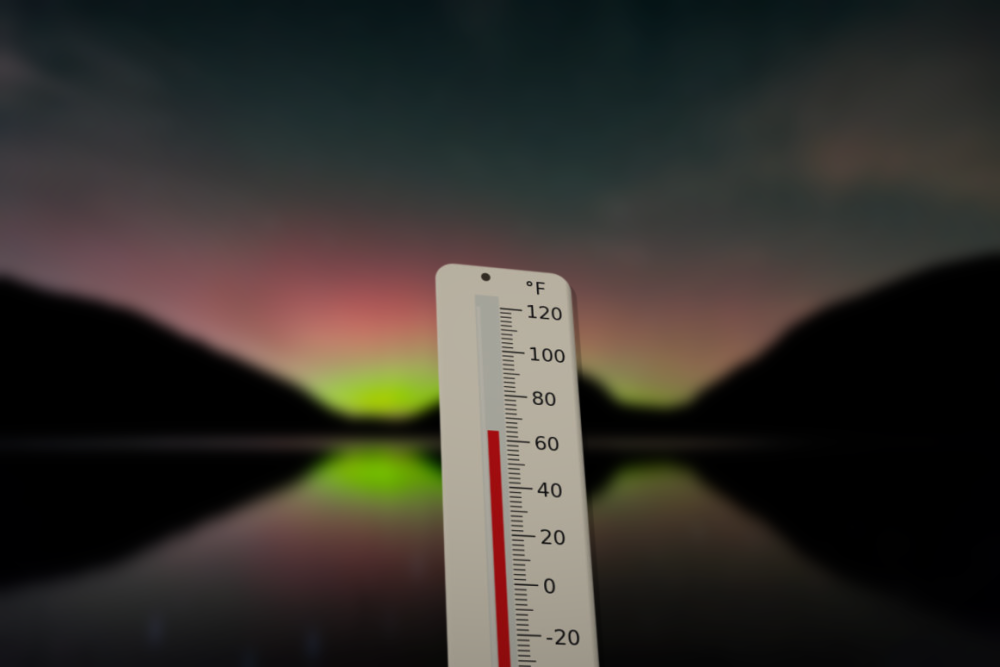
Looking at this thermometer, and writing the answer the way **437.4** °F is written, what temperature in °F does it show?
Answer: **64** °F
